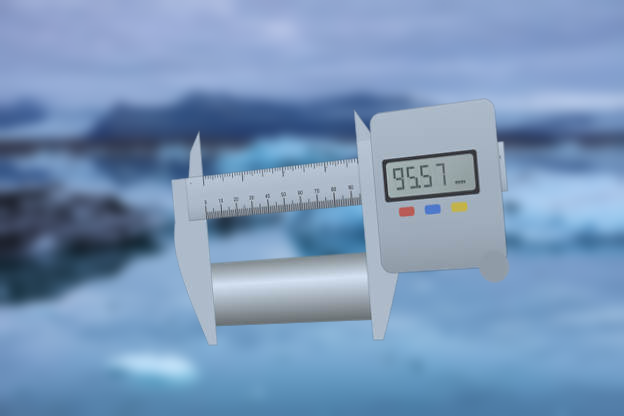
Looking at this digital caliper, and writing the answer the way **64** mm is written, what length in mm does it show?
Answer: **95.57** mm
